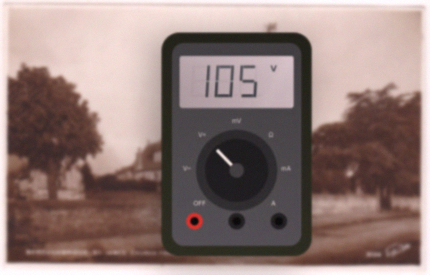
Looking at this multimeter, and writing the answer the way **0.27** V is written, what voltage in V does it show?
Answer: **105** V
